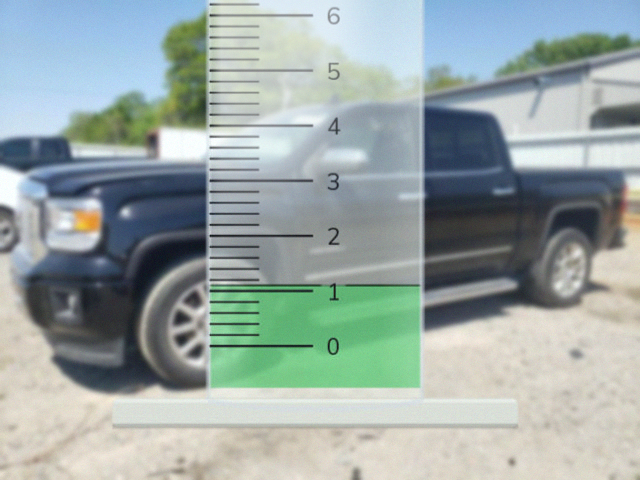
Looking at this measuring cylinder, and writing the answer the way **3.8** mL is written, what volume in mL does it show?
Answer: **1.1** mL
